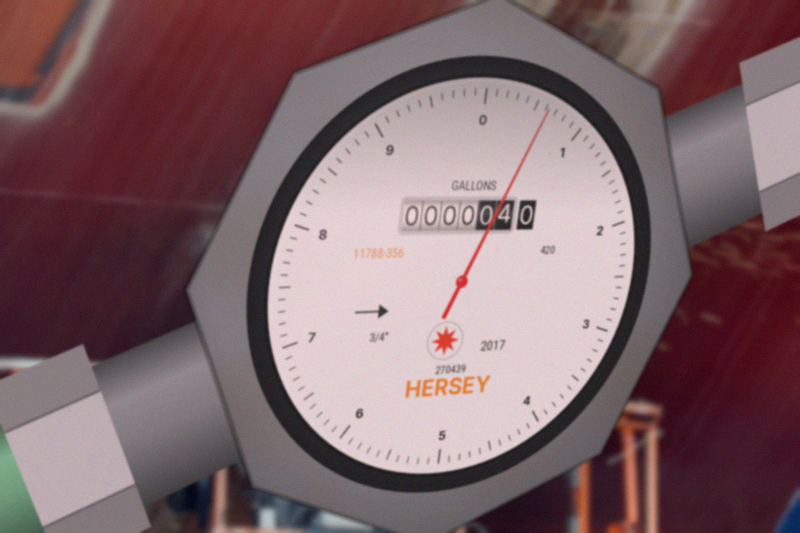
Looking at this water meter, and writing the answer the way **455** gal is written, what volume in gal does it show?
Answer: **40.6** gal
